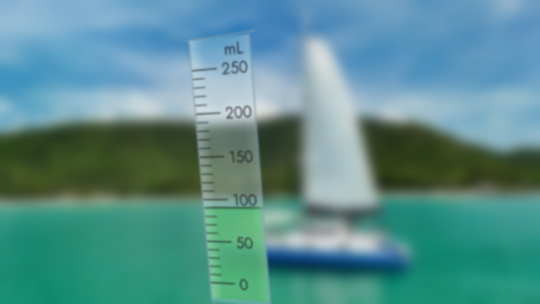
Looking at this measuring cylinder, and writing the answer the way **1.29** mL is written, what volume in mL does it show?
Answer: **90** mL
